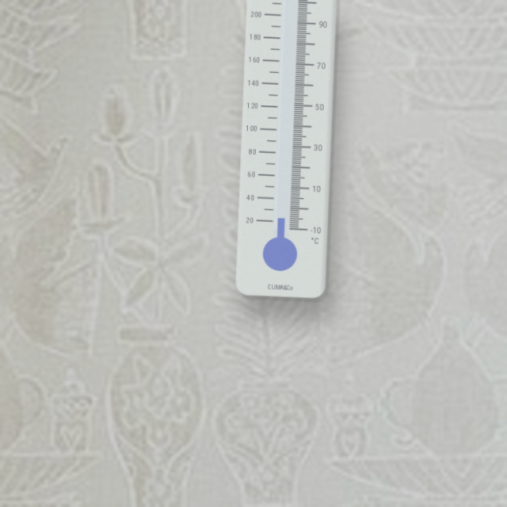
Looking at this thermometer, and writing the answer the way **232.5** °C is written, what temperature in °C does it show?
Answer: **-5** °C
